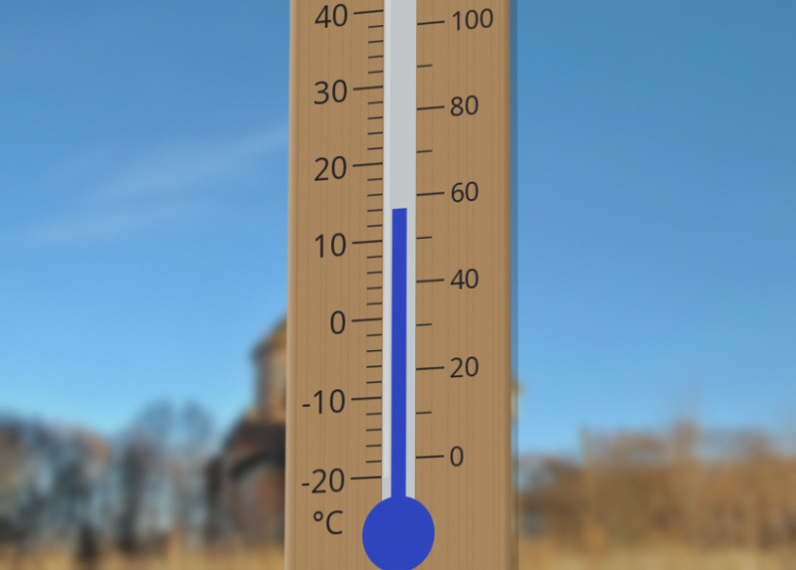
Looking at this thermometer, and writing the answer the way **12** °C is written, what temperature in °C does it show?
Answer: **14** °C
